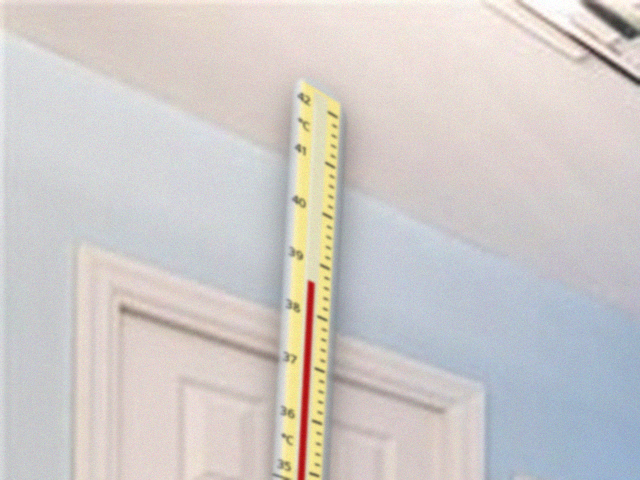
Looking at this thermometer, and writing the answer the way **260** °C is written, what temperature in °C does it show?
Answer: **38.6** °C
